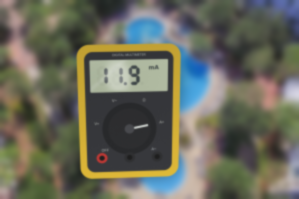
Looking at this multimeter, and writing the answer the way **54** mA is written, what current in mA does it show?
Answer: **11.9** mA
